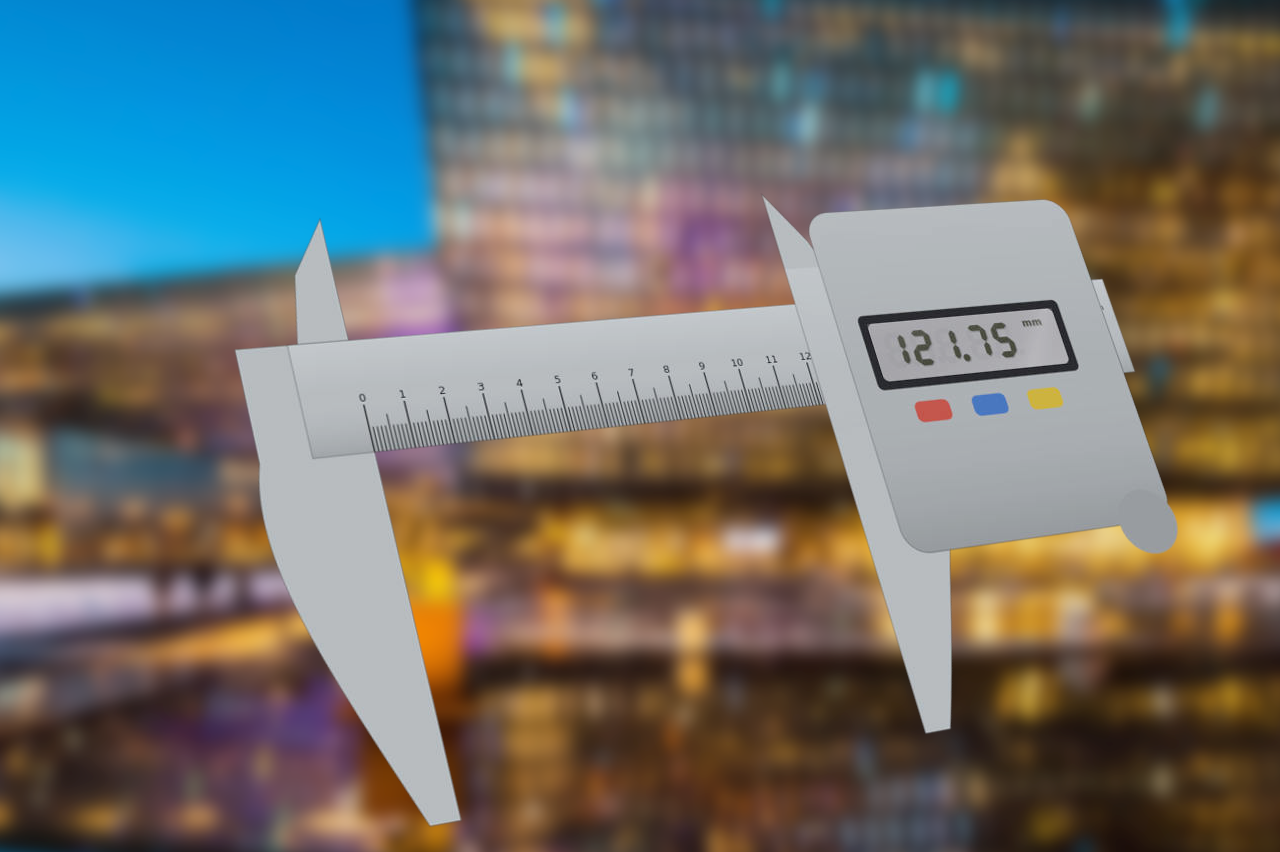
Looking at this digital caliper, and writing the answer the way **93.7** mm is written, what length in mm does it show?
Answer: **121.75** mm
